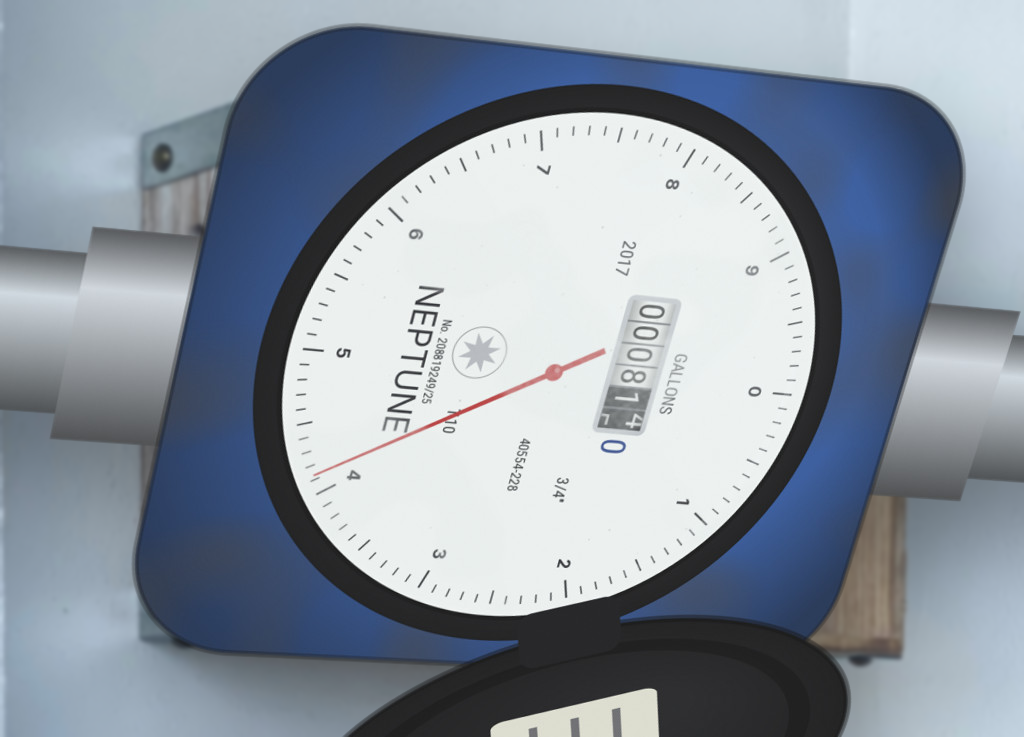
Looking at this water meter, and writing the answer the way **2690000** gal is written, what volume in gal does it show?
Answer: **8144.1** gal
